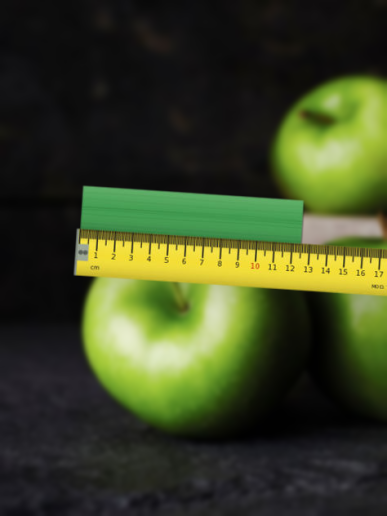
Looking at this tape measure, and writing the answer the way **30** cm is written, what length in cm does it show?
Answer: **12.5** cm
